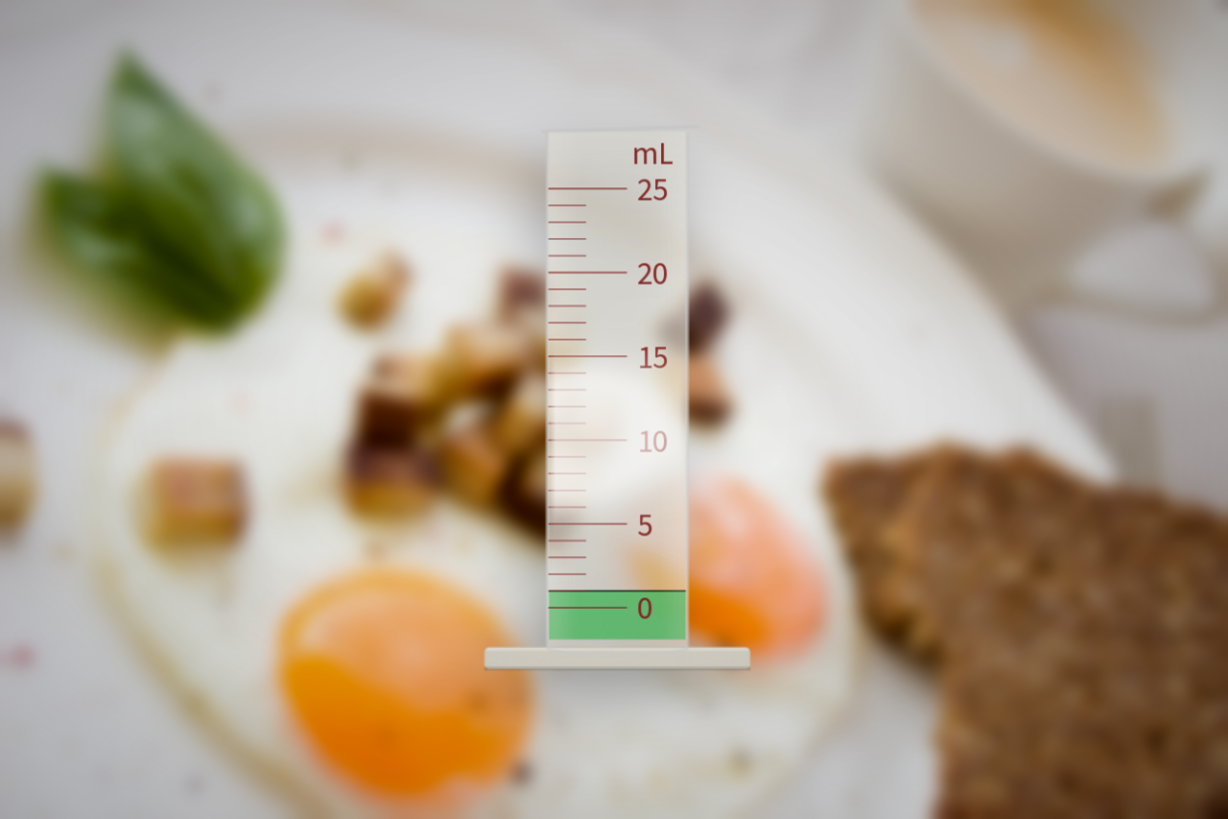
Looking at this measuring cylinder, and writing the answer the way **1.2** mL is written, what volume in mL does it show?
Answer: **1** mL
